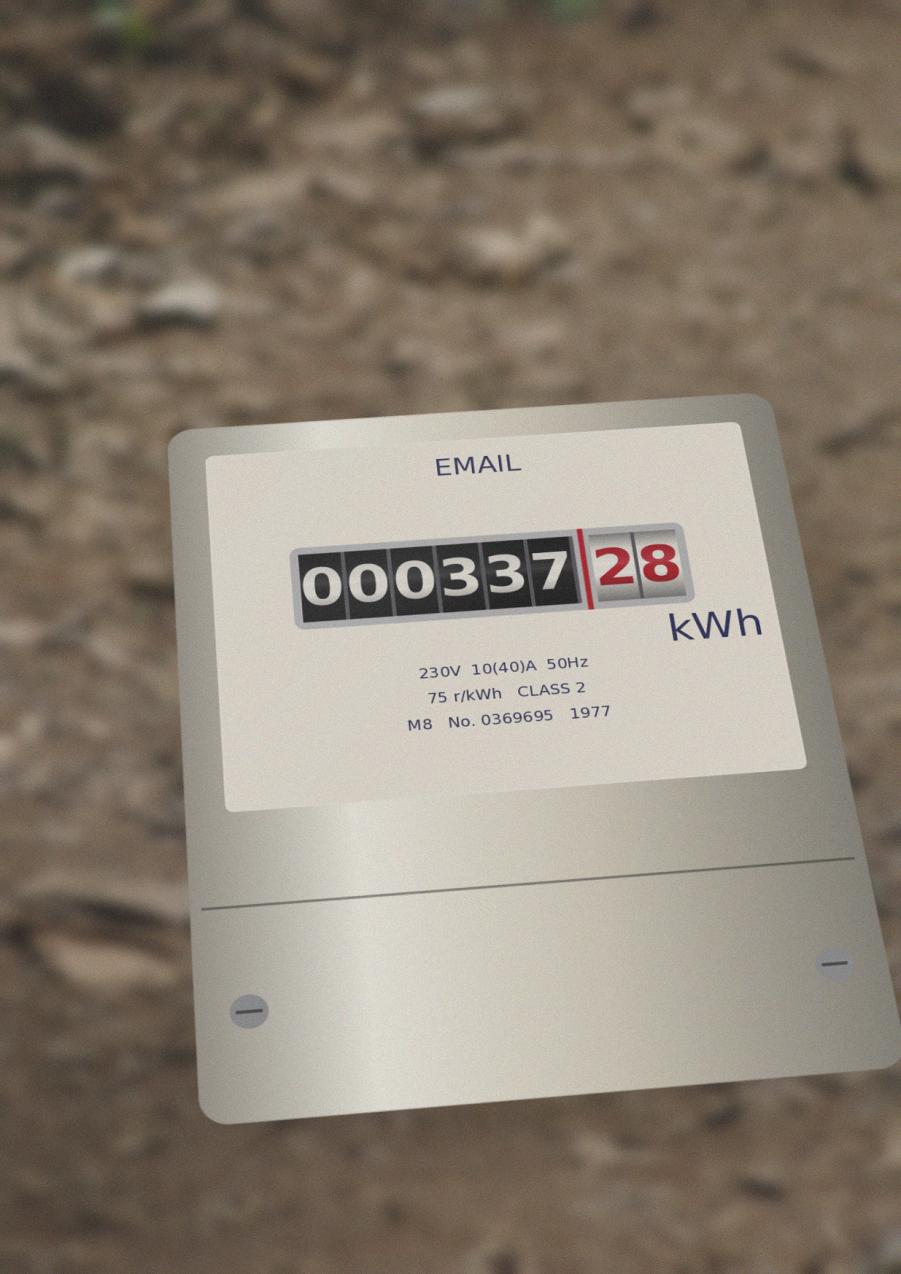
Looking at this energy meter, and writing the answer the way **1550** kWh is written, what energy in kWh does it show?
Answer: **337.28** kWh
